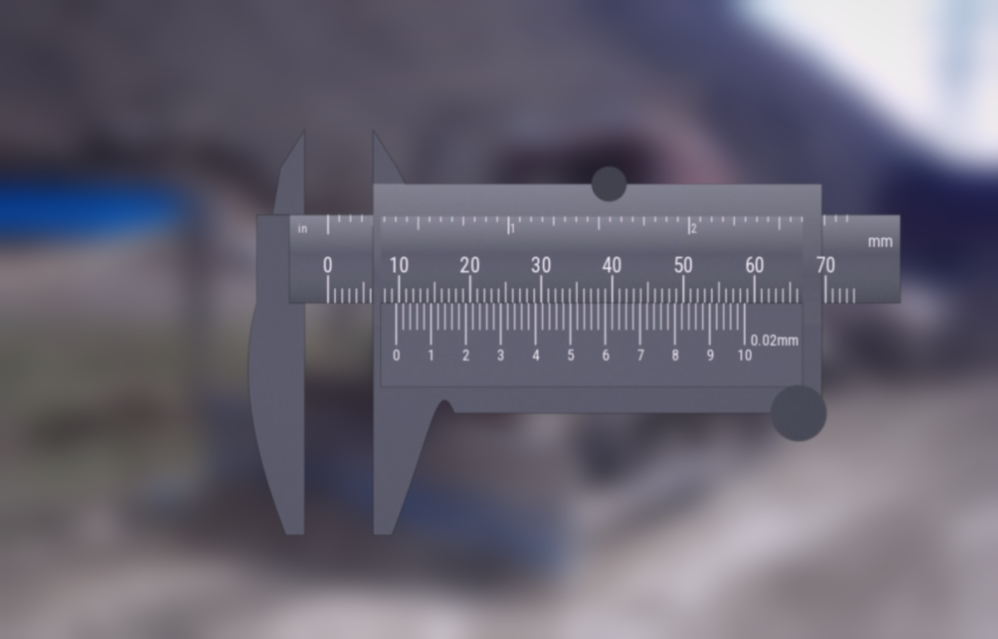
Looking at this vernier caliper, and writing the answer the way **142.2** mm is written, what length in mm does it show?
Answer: **9.6** mm
